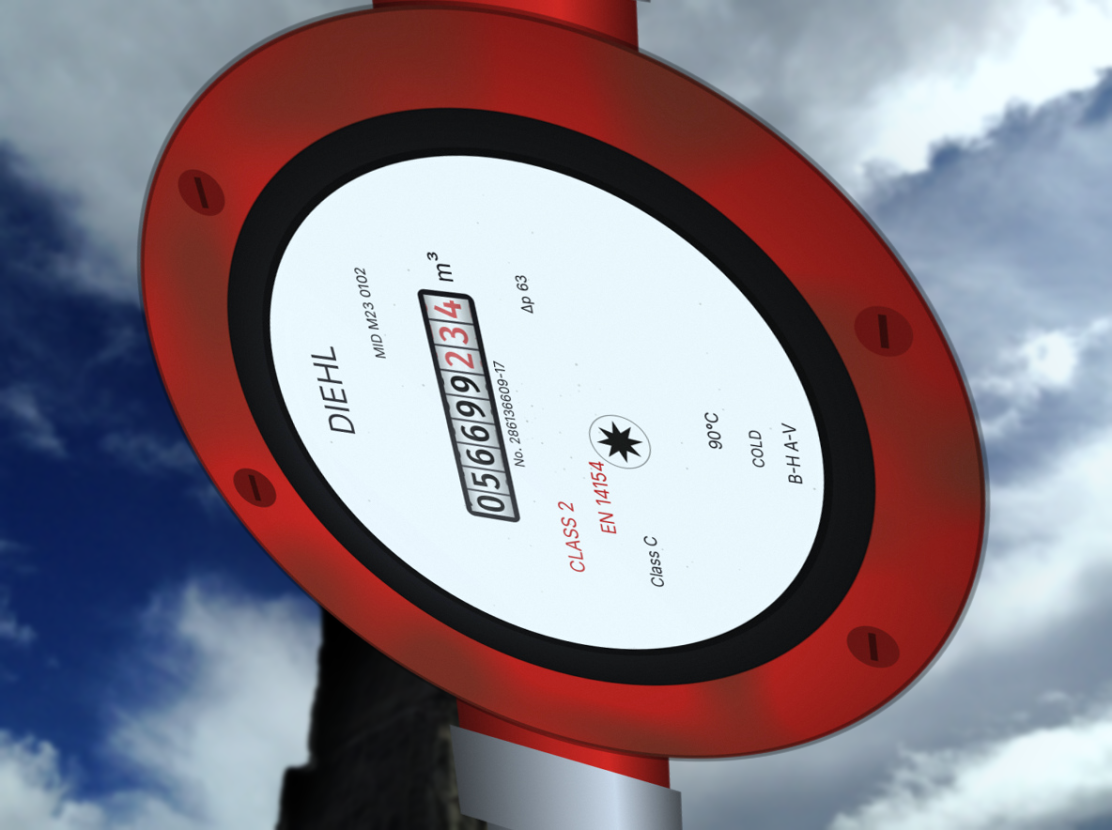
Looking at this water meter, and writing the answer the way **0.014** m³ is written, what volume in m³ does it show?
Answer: **56699.234** m³
